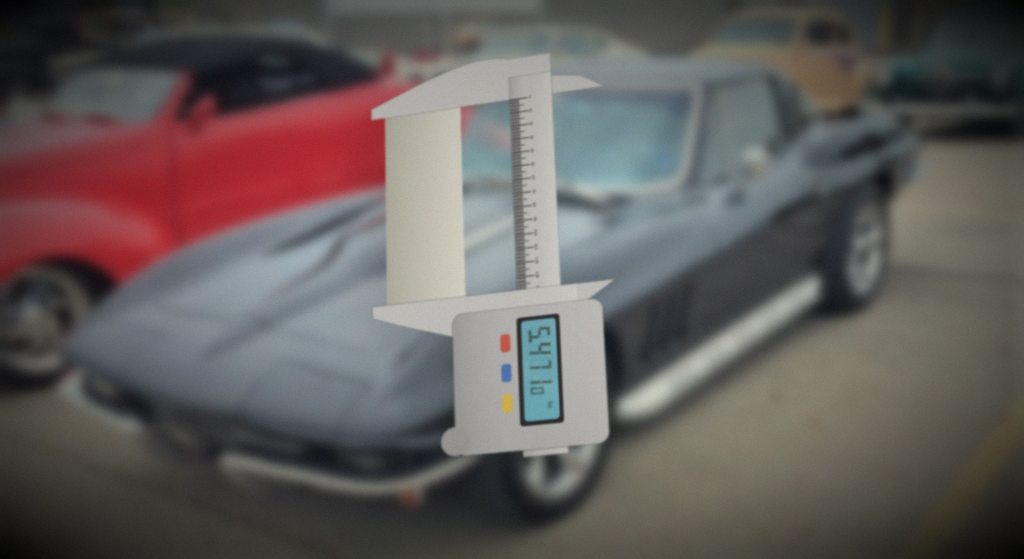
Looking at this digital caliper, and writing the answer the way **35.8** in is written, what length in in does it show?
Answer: **5.4710** in
